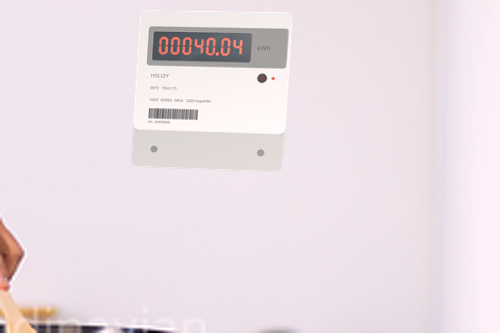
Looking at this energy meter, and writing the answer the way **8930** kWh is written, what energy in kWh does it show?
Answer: **40.04** kWh
